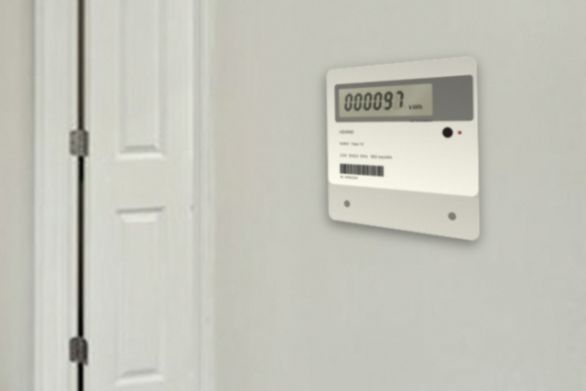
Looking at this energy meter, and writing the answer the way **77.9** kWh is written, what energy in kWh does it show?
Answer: **97** kWh
